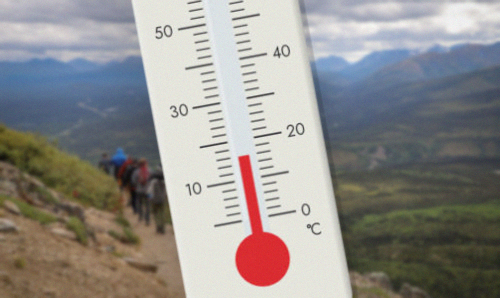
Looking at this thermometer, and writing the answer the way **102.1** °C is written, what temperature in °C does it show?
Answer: **16** °C
